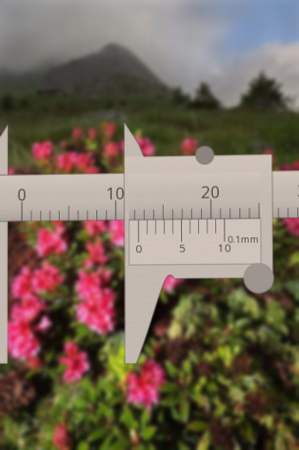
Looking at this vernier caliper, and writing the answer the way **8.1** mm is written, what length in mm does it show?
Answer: **12.4** mm
